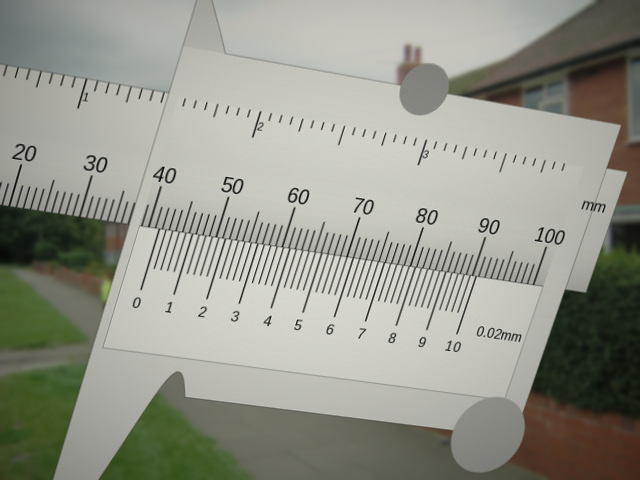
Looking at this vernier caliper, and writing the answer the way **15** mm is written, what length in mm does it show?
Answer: **41.6** mm
